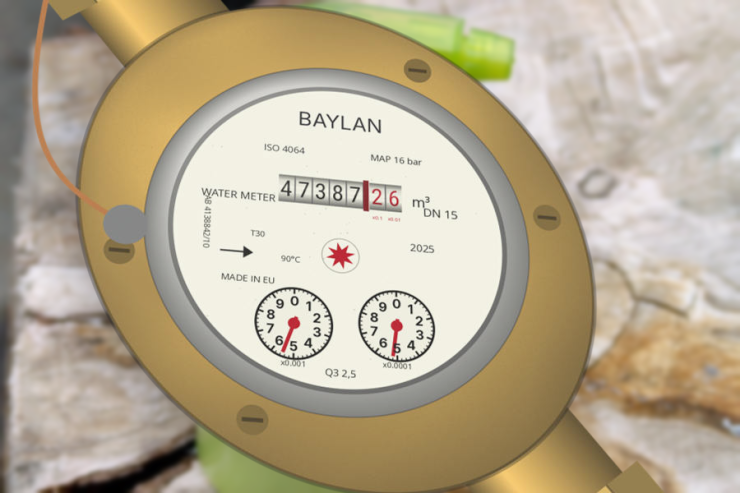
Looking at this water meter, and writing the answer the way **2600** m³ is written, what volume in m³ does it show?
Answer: **47387.2655** m³
